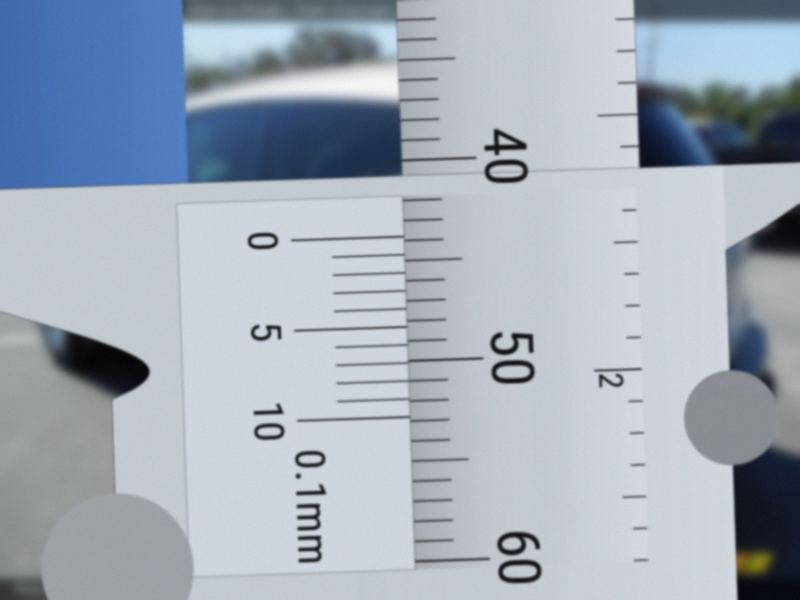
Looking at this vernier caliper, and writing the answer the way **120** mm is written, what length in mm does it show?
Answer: **43.8** mm
